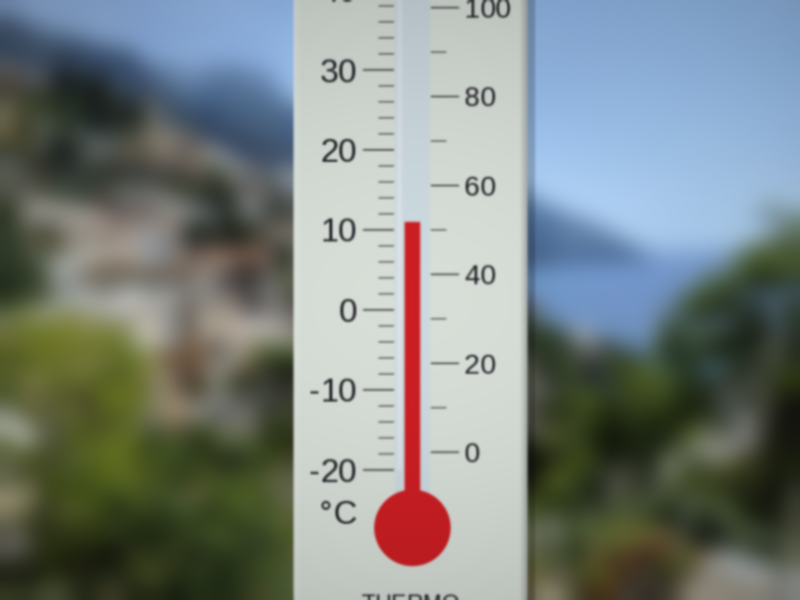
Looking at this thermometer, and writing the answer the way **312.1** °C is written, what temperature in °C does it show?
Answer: **11** °C
